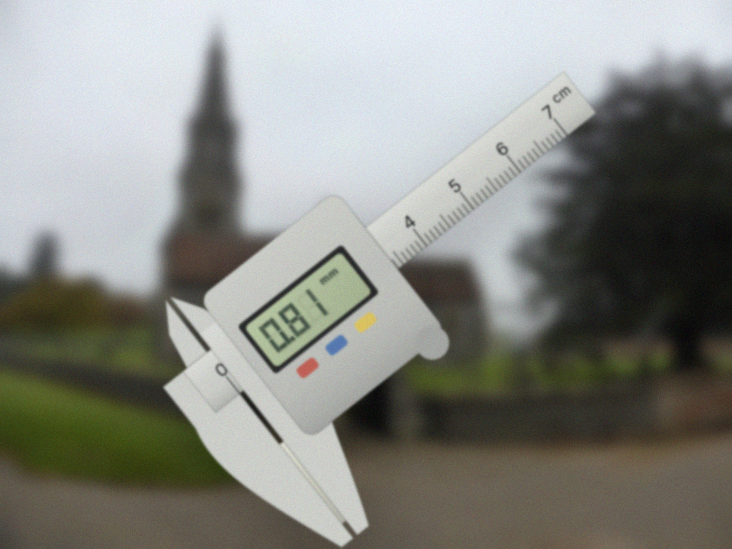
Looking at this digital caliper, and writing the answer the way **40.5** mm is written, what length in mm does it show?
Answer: **0.81** mm
